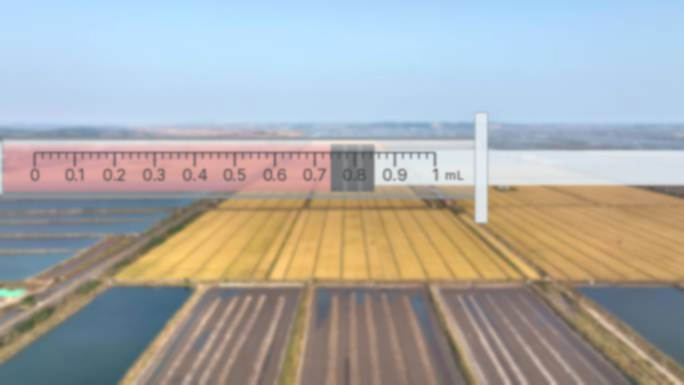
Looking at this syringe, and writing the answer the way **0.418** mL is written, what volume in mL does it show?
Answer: **0.74** mL
